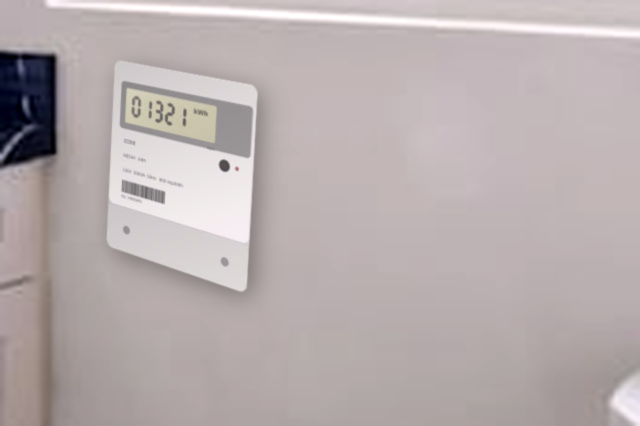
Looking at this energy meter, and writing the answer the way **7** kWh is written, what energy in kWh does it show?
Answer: **1321** kWh
